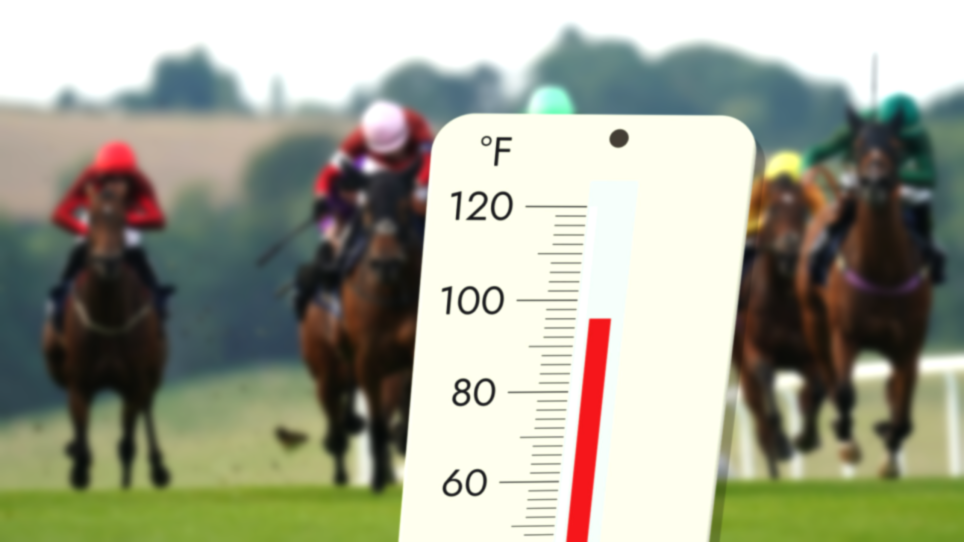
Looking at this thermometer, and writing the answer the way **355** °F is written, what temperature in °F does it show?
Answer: **96** °F
